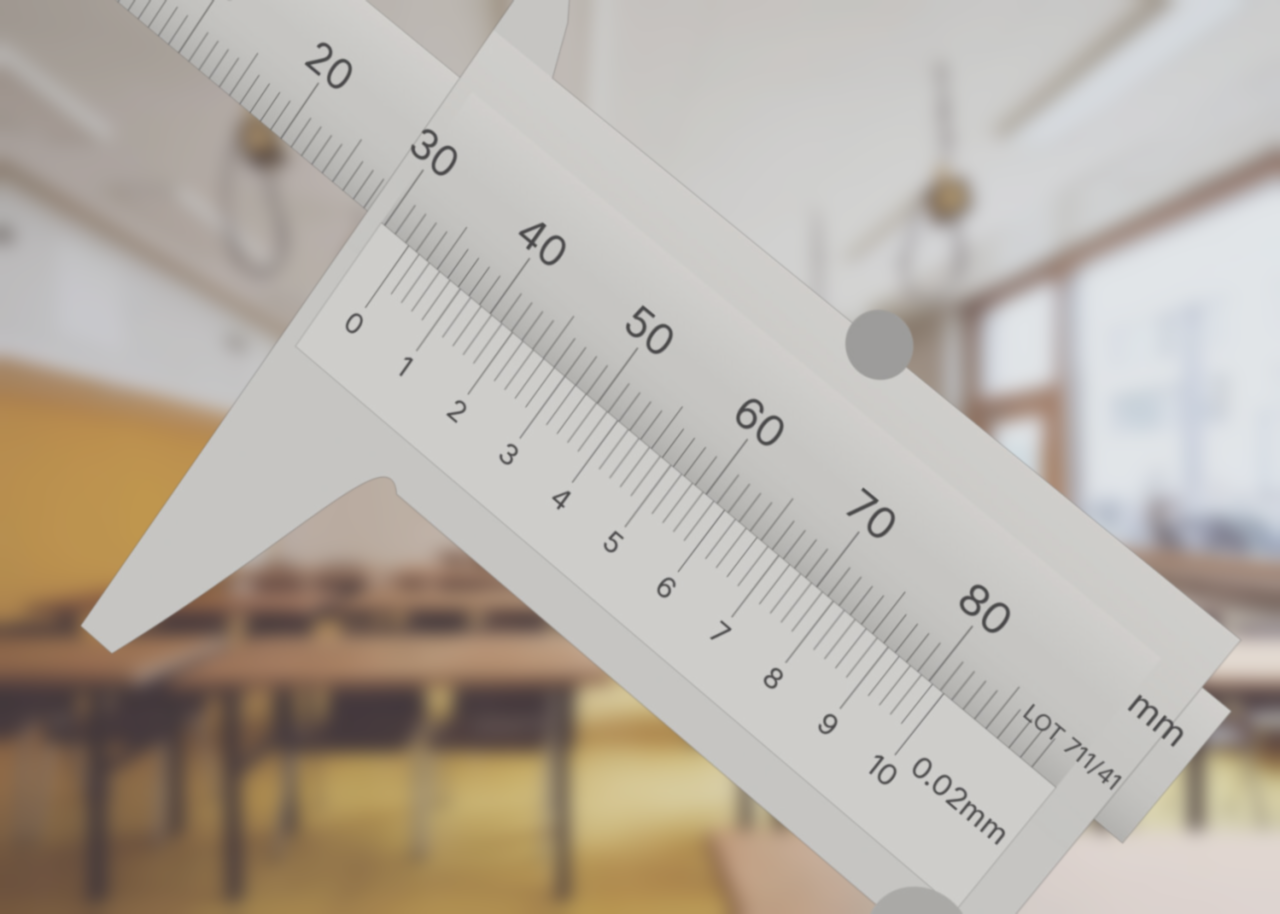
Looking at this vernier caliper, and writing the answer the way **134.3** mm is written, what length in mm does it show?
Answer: **32.3** mm
